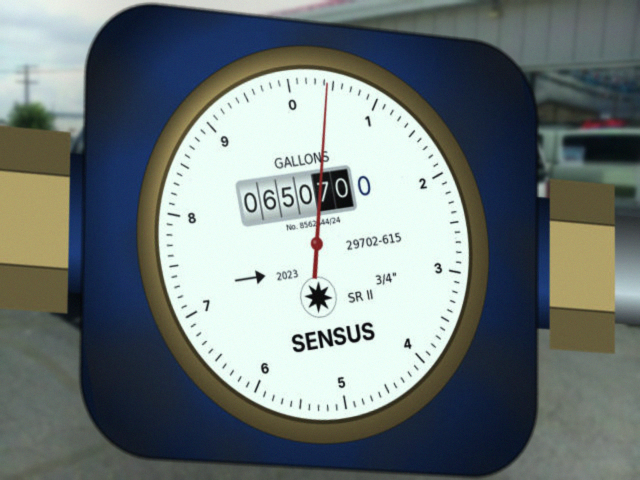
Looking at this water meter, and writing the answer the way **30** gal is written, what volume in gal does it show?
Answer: **650700.4** gal
